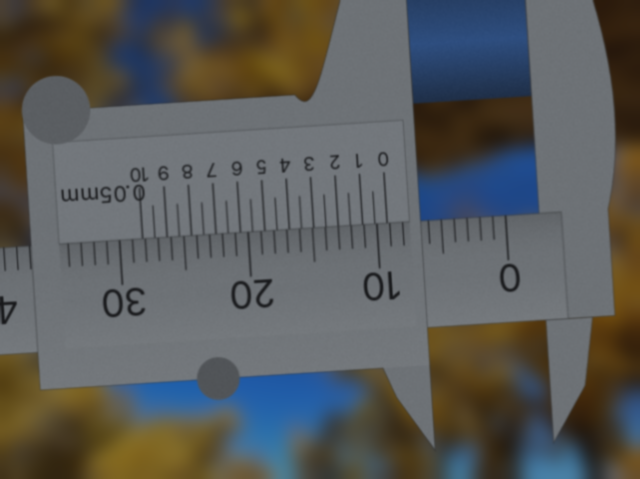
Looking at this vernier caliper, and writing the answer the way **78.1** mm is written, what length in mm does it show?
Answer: **9.2** mm
